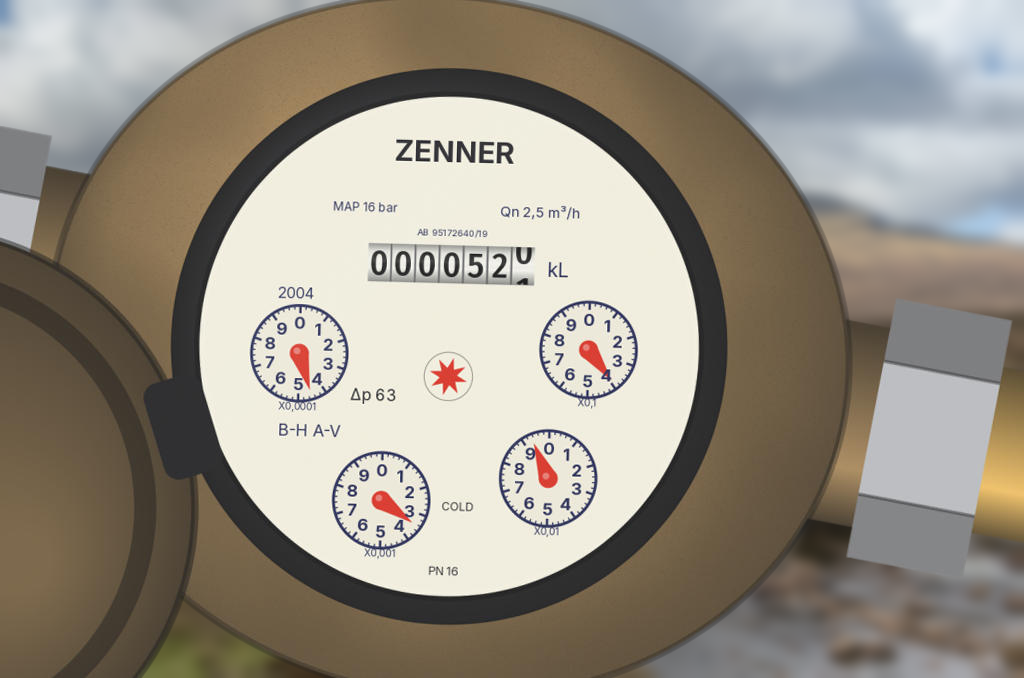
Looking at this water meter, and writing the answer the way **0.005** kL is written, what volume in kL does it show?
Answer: **520.3934** kL
